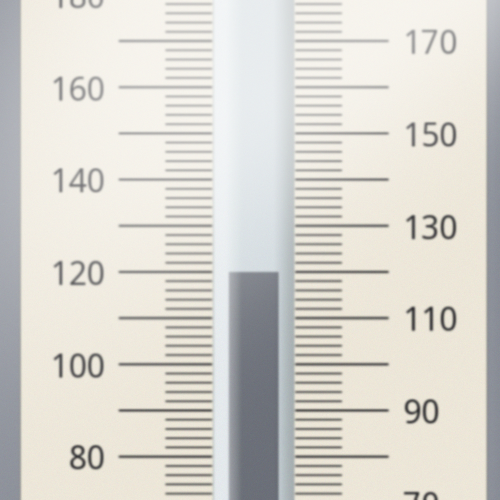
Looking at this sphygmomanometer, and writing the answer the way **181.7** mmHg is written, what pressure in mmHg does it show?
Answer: **120** mmHg
